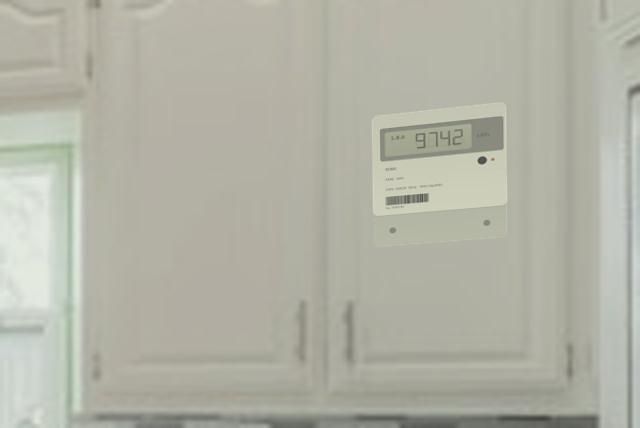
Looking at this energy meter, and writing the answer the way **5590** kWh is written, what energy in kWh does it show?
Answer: **9742** kWh
